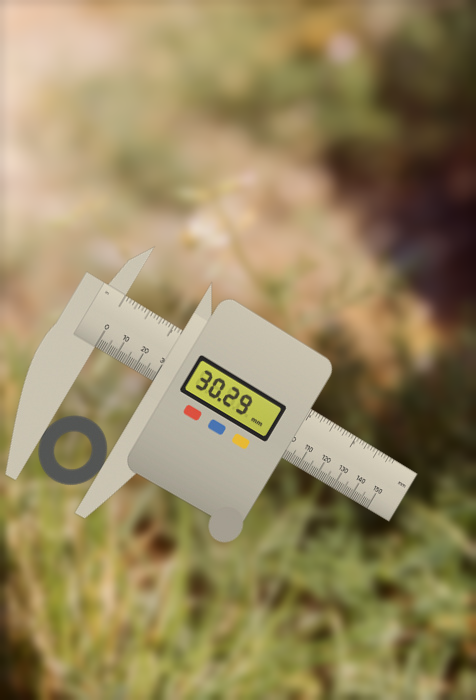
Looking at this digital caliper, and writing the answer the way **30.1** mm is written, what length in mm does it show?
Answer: **30.29** mm
